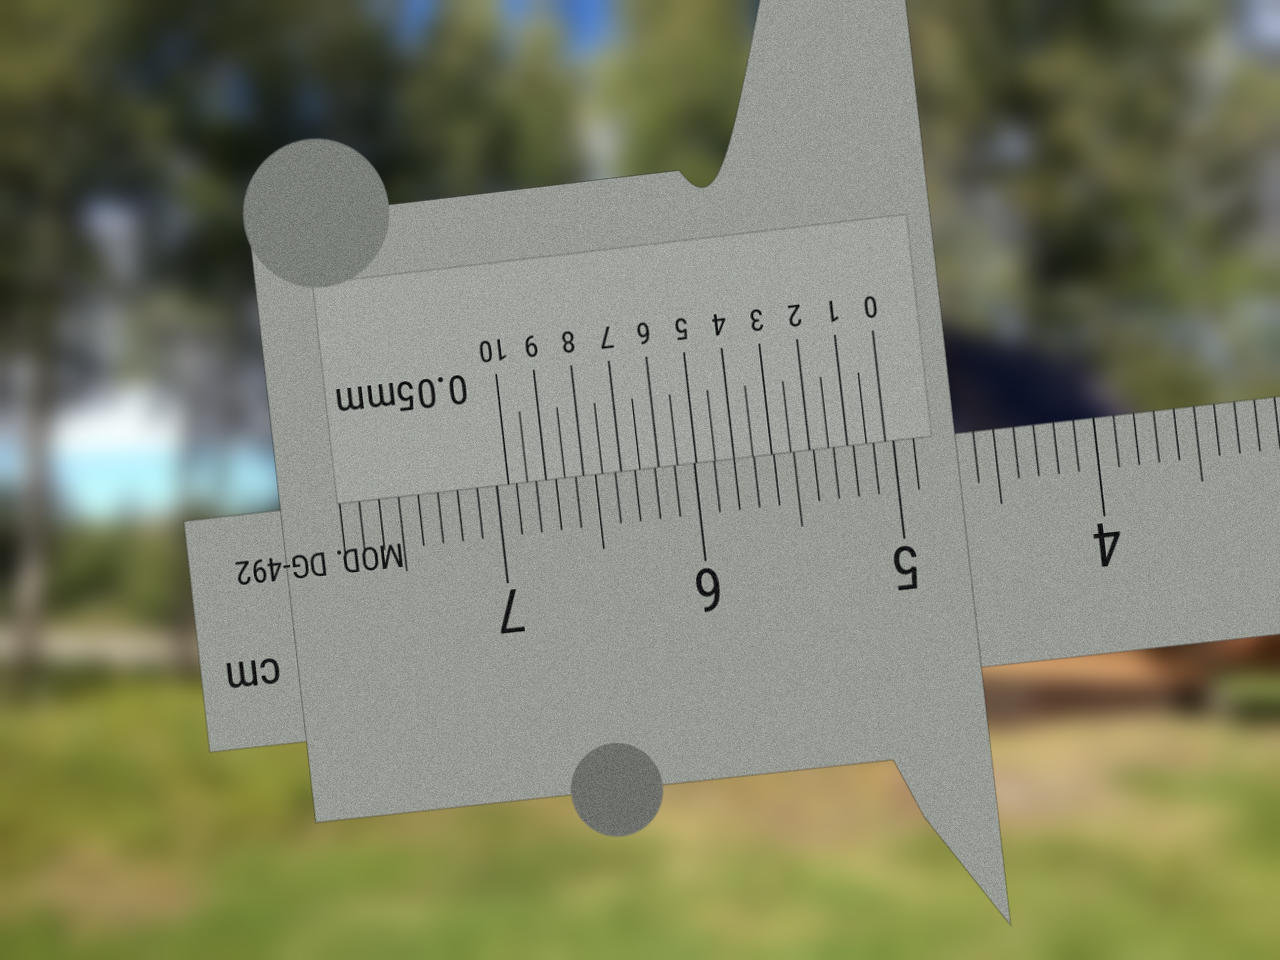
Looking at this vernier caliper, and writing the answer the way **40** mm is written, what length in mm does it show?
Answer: **50.4** mm
